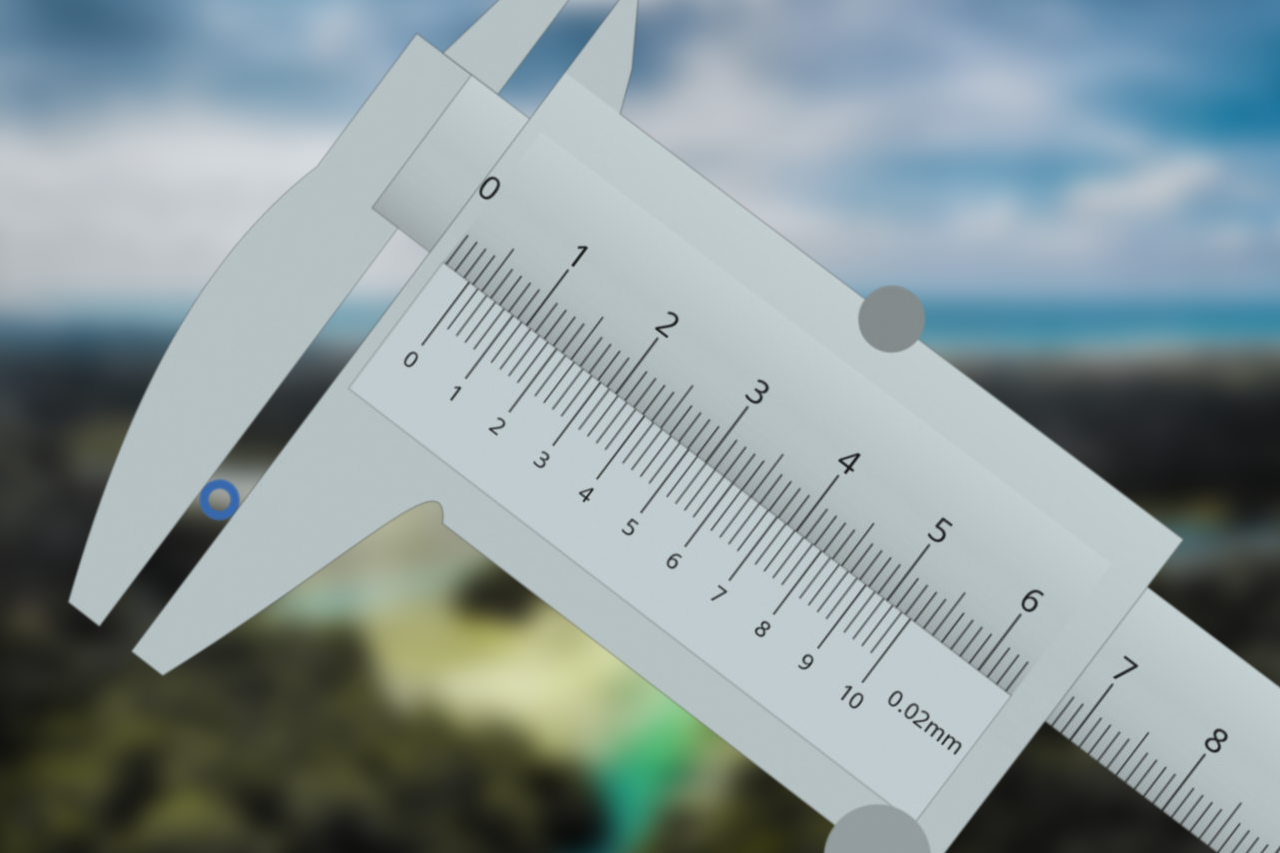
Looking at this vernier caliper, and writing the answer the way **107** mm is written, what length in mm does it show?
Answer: **3.6** mm
